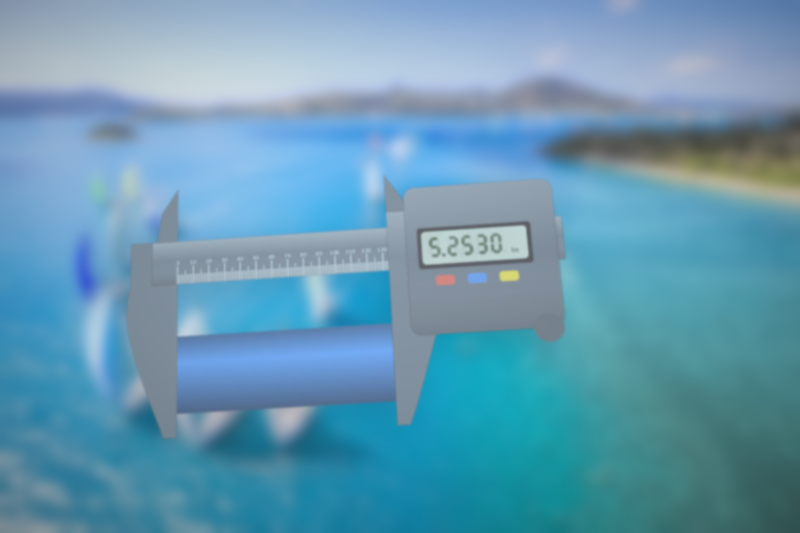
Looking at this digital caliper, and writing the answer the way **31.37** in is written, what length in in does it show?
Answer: **5.2530** in
